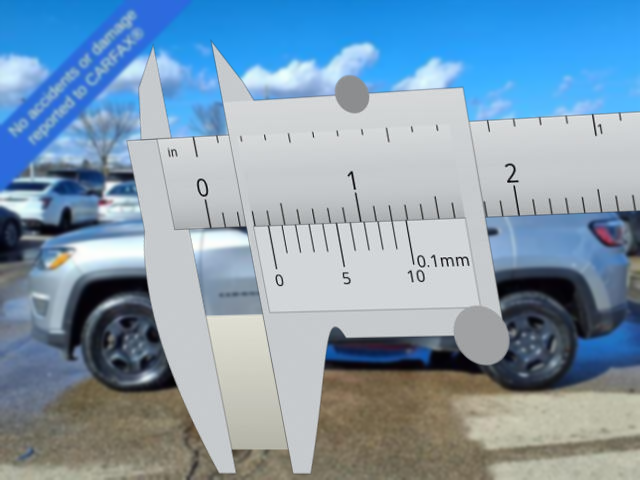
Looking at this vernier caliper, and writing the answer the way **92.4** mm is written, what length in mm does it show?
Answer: **3.9** mm
